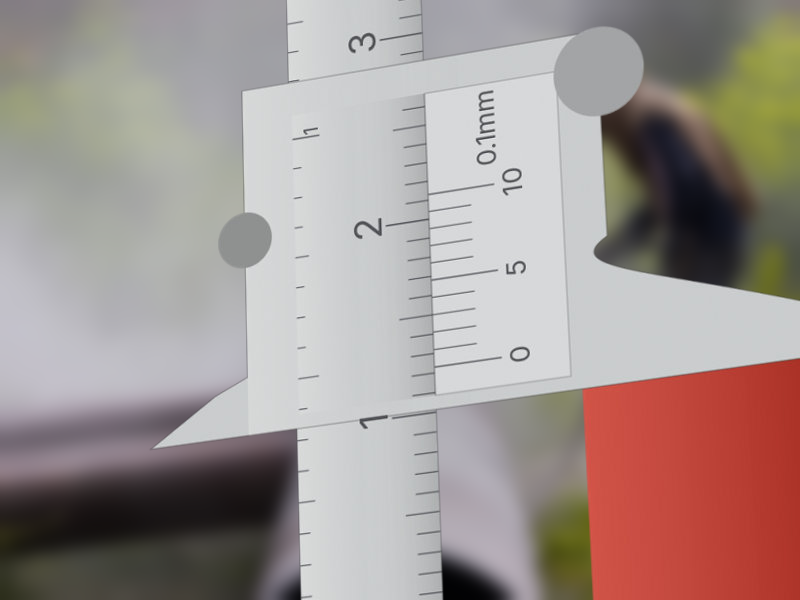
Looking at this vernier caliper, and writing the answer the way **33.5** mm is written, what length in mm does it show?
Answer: **12.3** mm
